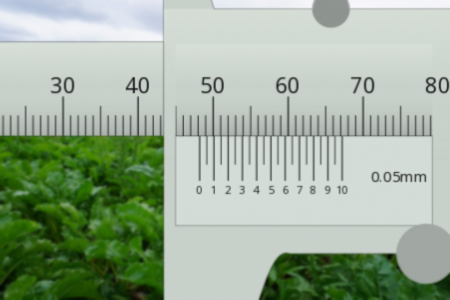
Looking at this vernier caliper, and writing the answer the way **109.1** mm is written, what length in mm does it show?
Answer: **48.2** mm
